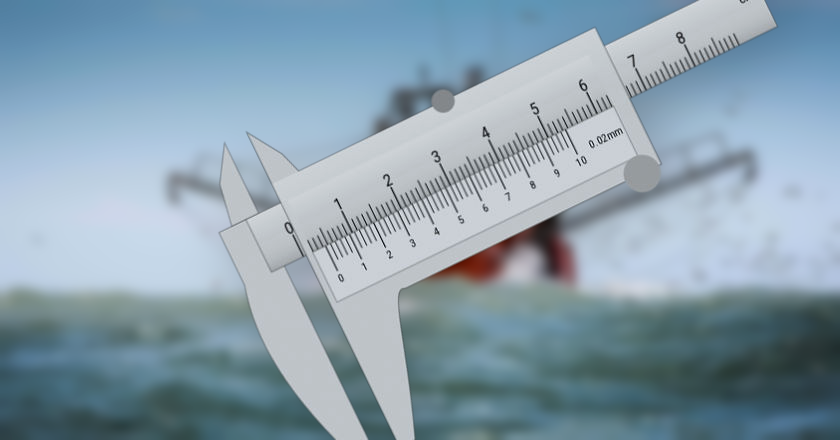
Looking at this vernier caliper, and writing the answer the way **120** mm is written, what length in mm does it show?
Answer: **4.5** mm
